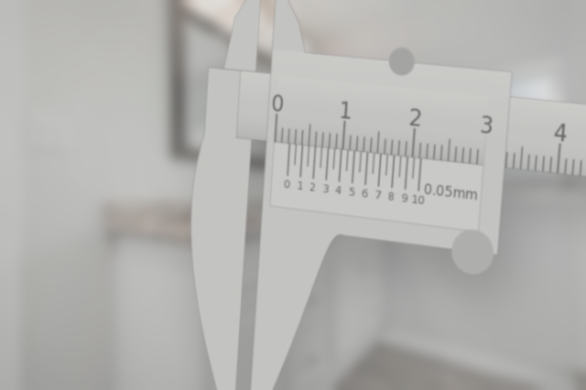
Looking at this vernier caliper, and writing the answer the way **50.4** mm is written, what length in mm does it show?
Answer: **2.2** mm
